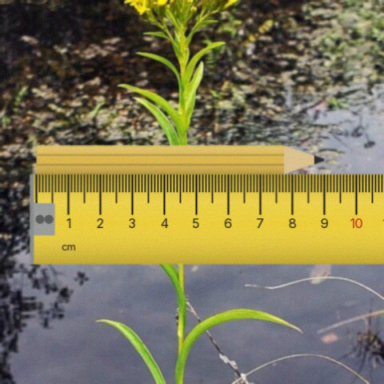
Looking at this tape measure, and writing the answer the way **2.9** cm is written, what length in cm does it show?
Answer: **9** cm
